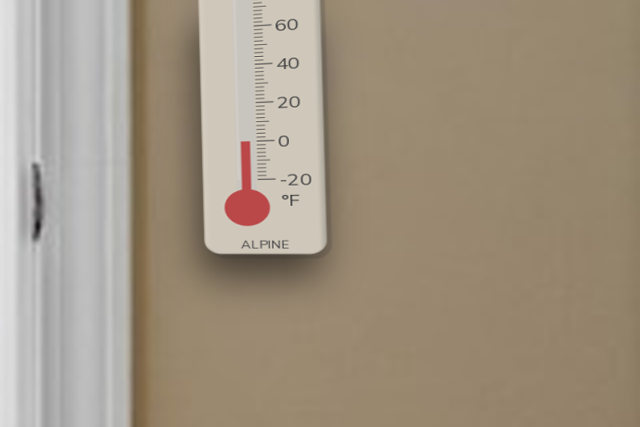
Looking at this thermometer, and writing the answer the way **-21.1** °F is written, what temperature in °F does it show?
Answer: **0** °F
